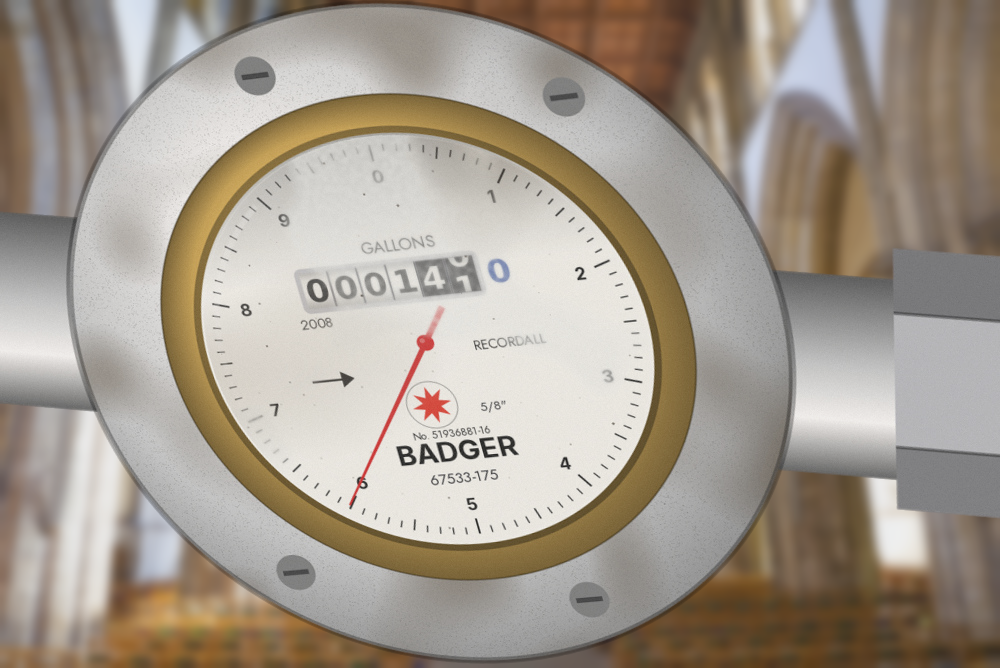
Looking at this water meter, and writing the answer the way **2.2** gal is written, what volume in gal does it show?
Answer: **1406.0** gal
